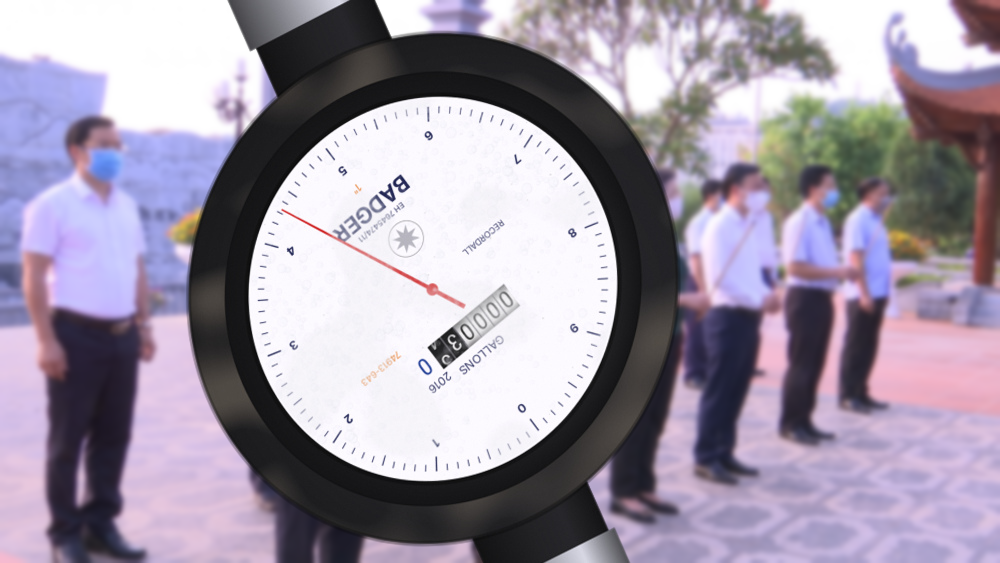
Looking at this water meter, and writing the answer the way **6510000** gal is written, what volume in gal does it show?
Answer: **334.3** gal
